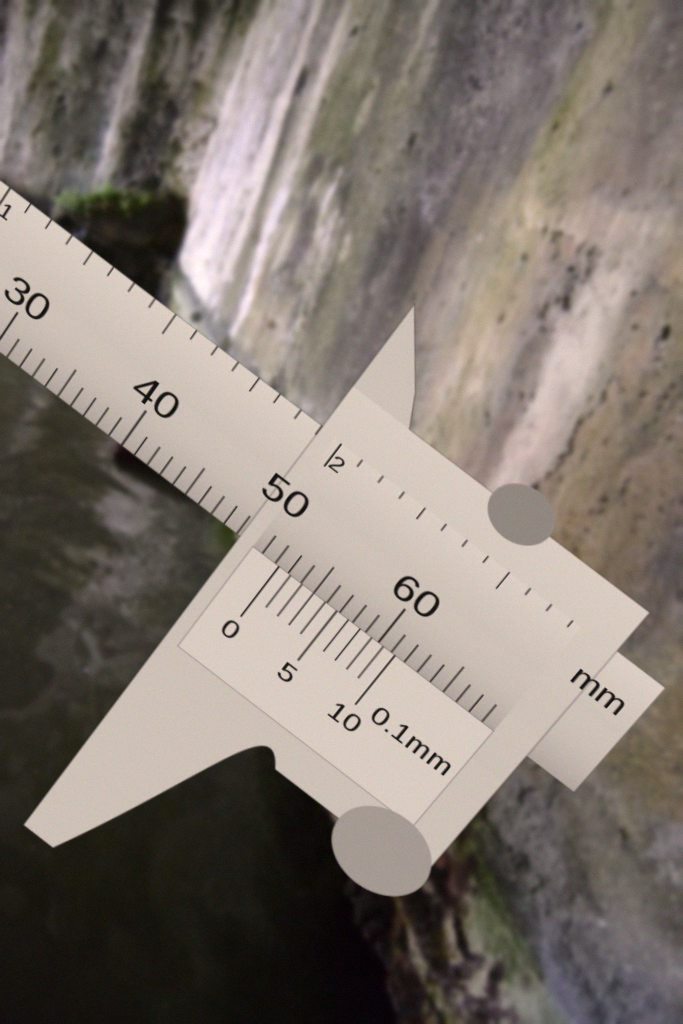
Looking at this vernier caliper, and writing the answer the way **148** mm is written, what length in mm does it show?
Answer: **52.3** mm
